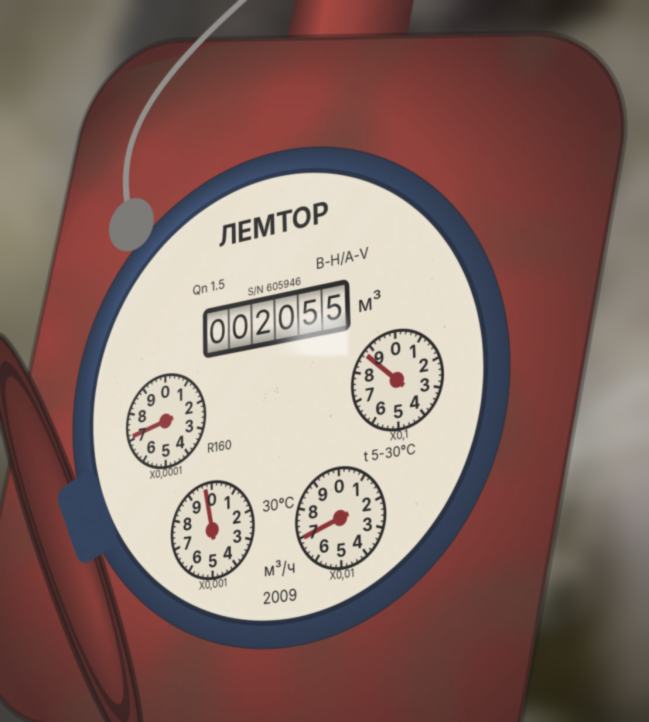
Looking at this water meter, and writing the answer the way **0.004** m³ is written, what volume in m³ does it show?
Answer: **2055.8697** m³
